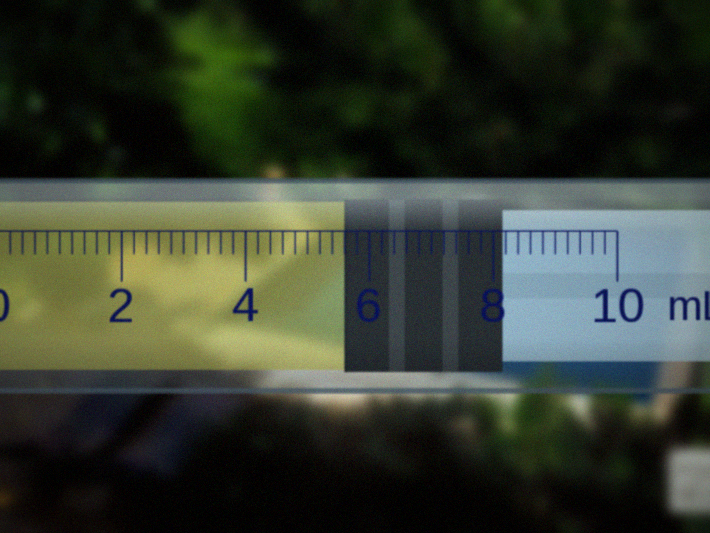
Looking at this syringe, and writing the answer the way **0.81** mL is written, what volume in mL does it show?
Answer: **5.6** mL
